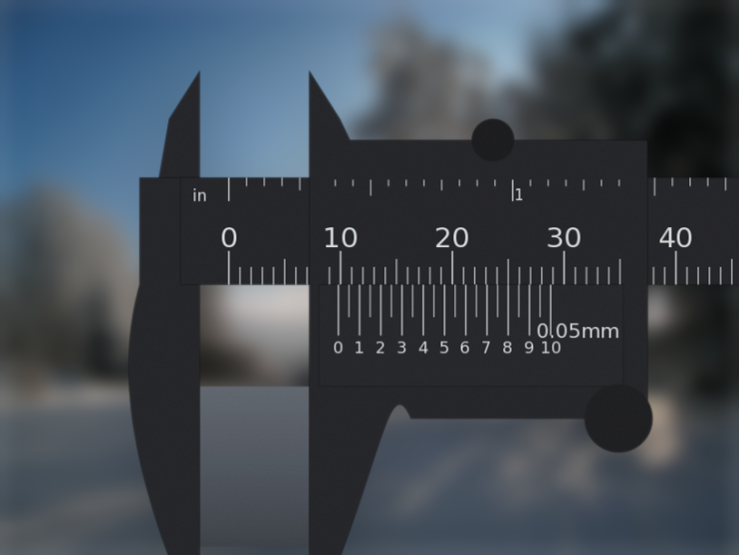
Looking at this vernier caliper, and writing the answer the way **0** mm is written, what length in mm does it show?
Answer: **9.8** mm
